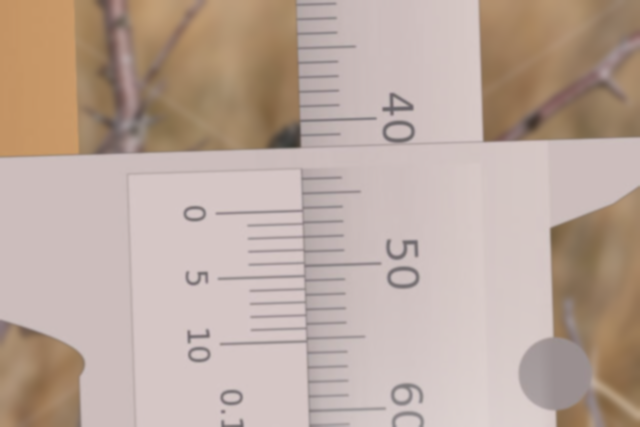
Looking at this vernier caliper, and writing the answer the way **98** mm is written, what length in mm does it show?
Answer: **46.2** mm
